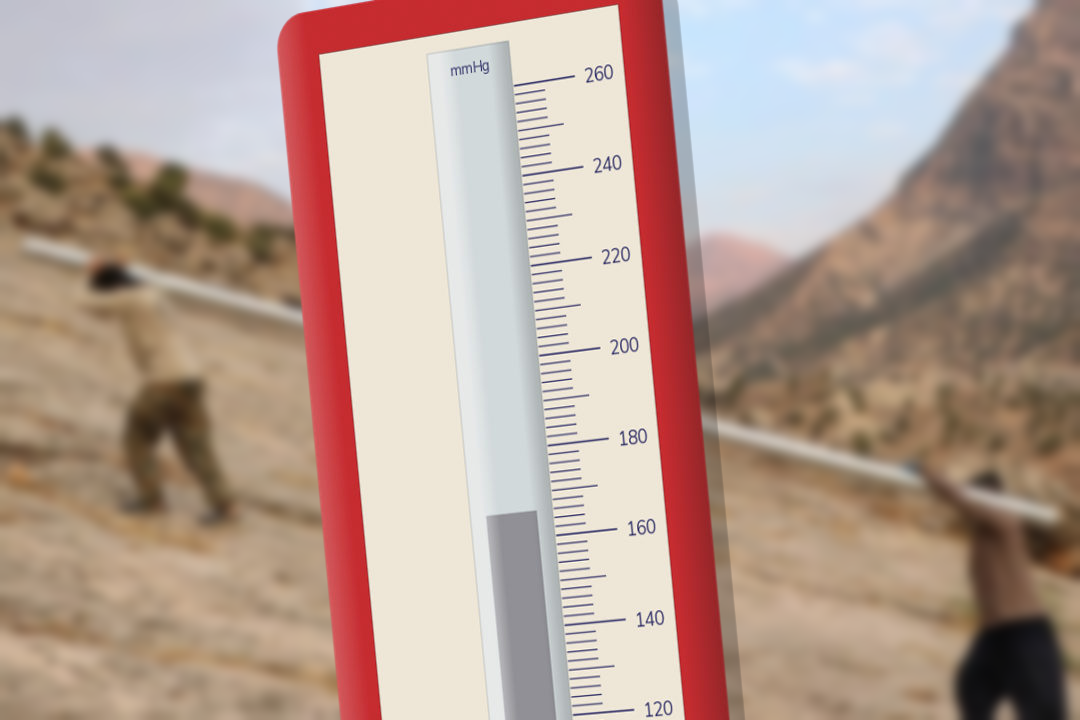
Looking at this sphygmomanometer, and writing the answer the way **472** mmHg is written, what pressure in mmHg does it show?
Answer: **166** mmHg
